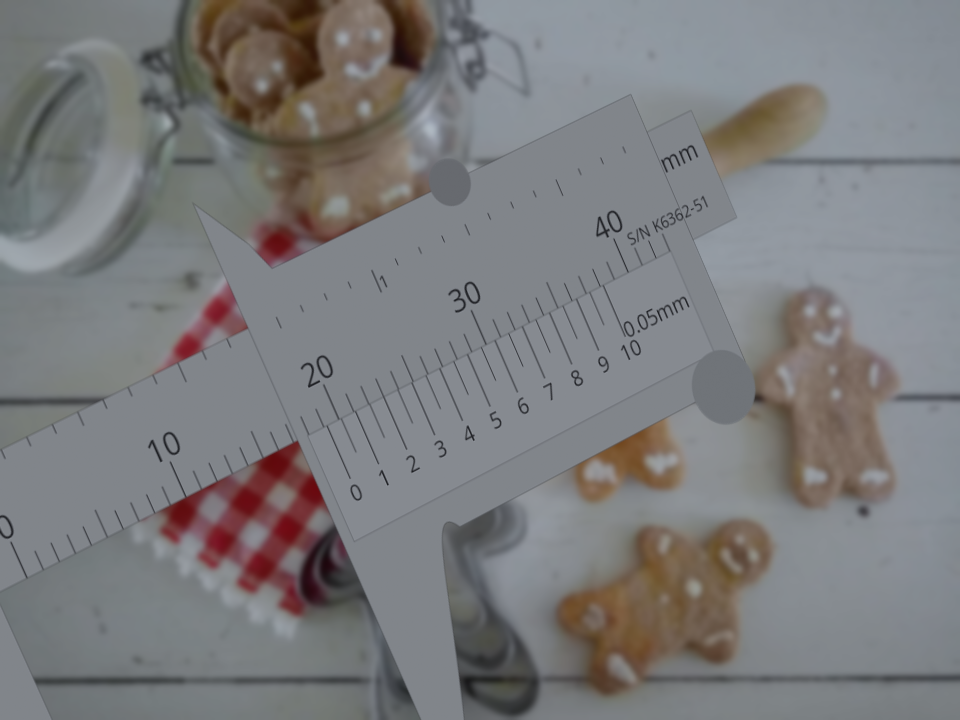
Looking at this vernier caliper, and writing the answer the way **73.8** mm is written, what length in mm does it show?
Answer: **19.2** mm
